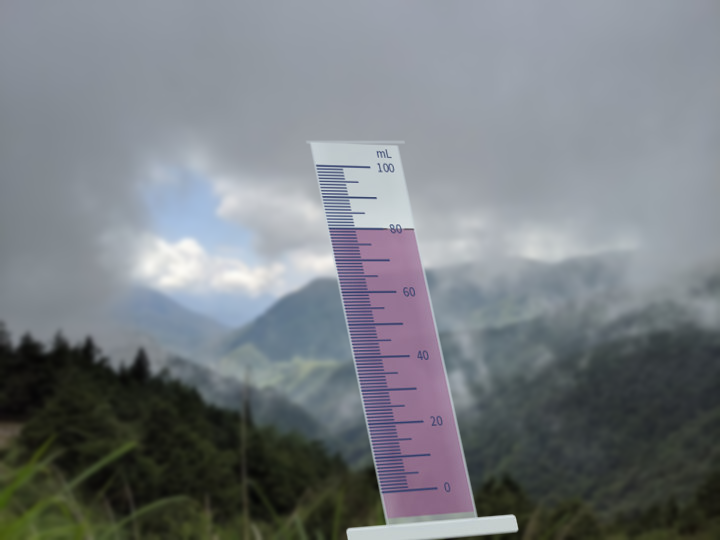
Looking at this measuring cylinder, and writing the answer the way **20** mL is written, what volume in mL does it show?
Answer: **80** mL
